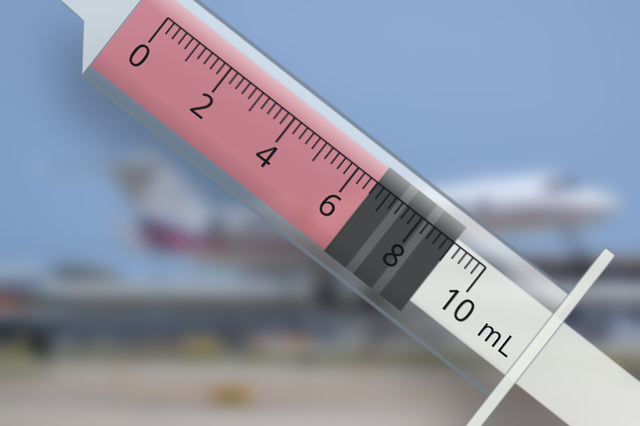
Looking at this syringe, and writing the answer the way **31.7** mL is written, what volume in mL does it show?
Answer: **6.6** mL
